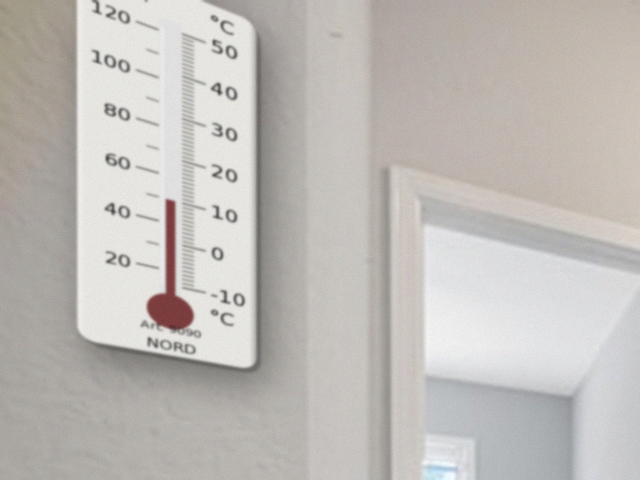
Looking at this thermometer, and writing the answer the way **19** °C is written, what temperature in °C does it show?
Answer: **10** °C
